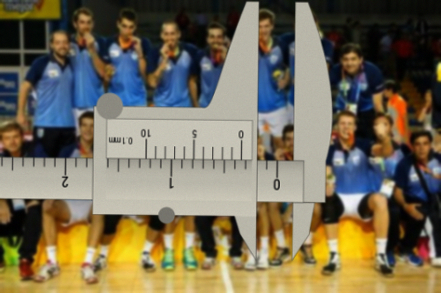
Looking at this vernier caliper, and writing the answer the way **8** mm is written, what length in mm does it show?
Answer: **3.4** mm
